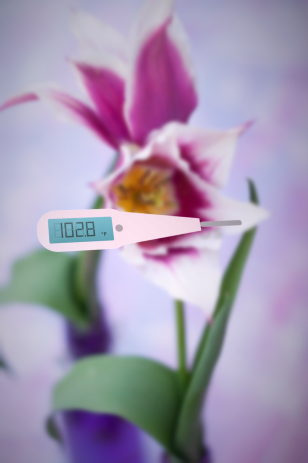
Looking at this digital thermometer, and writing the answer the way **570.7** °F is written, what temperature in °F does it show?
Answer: **102.8** °F
